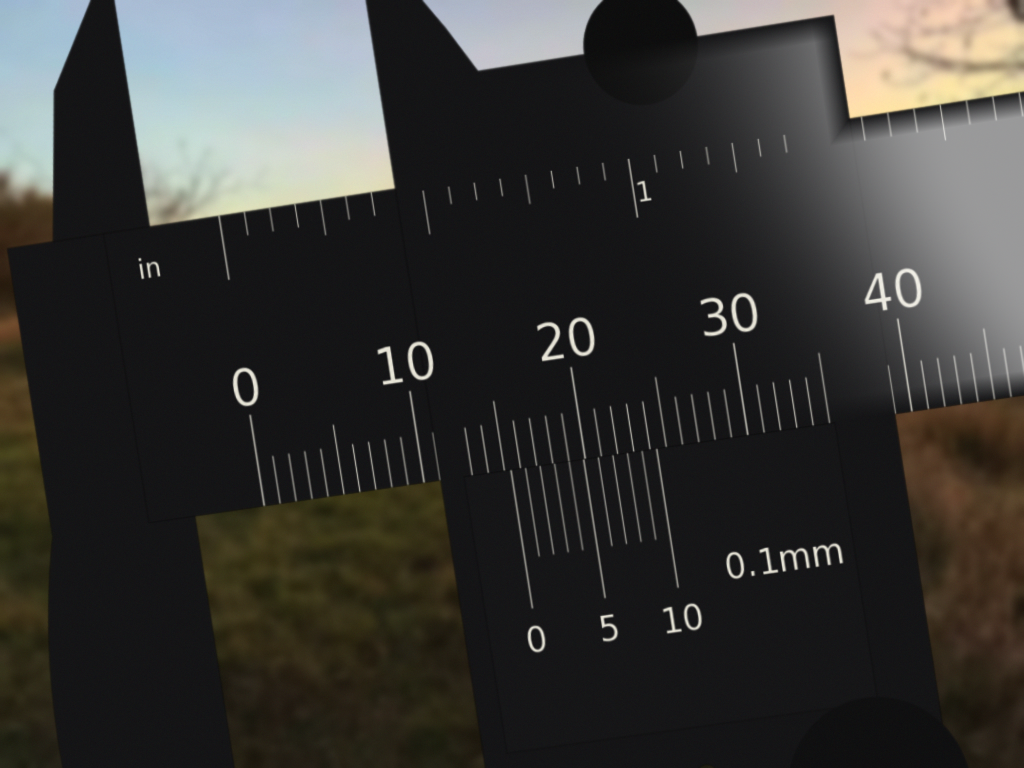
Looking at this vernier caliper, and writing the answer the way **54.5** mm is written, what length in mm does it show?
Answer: **15.4** mm
